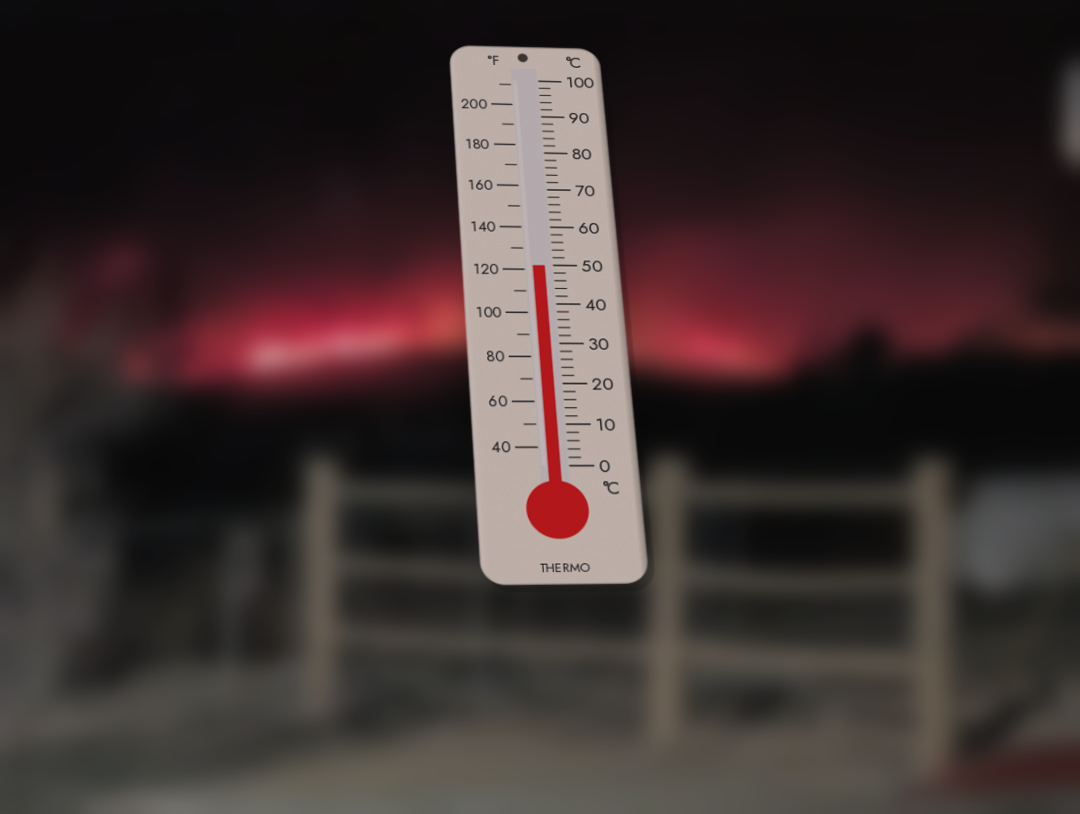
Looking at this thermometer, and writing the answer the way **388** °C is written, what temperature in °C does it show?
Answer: **50** °C
